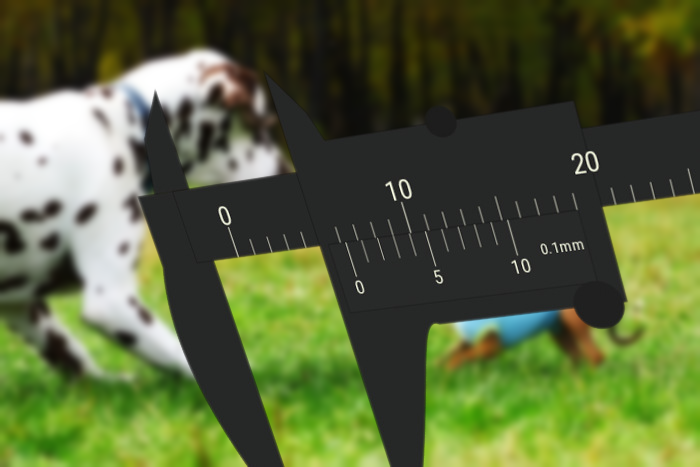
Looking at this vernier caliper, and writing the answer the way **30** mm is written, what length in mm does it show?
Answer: **6.3** mm
